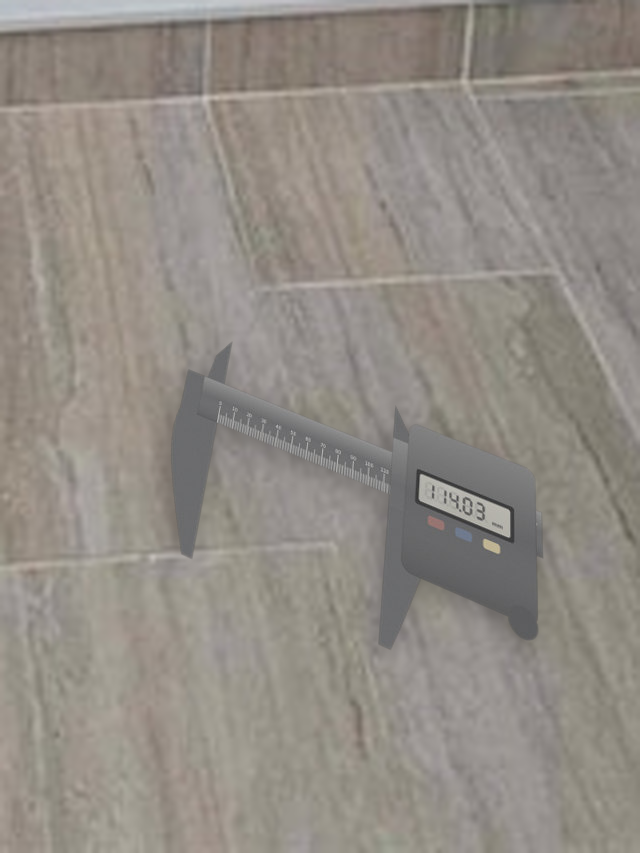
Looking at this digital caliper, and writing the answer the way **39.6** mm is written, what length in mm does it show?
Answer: **114.03** mm
